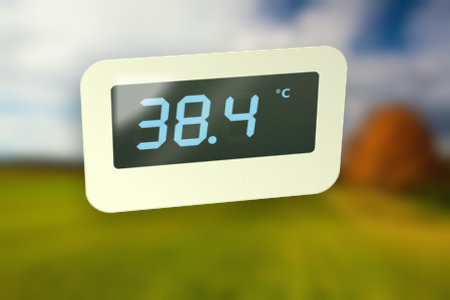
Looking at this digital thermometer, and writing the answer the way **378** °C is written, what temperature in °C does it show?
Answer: **38.4** °C
